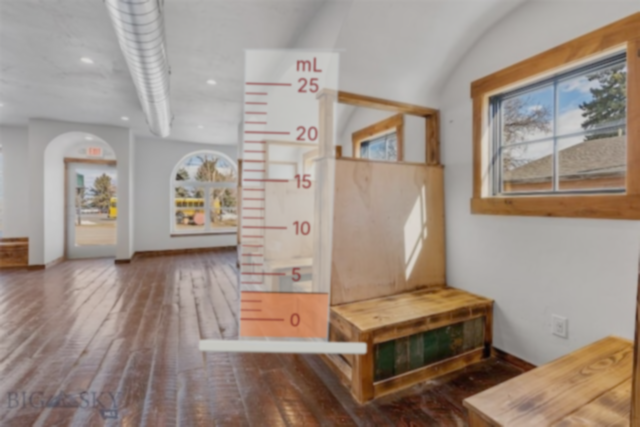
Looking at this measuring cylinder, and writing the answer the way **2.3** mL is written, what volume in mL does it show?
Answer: **3** mL
